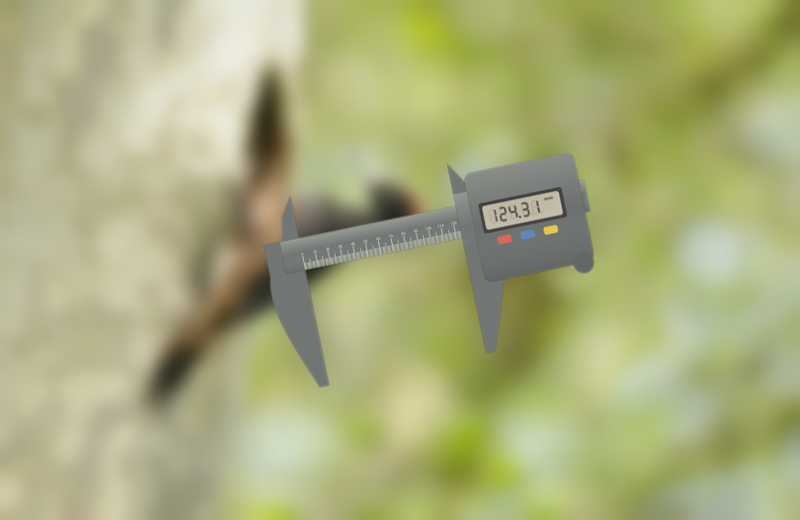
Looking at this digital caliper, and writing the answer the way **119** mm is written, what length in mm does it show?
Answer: **124.31** mm
